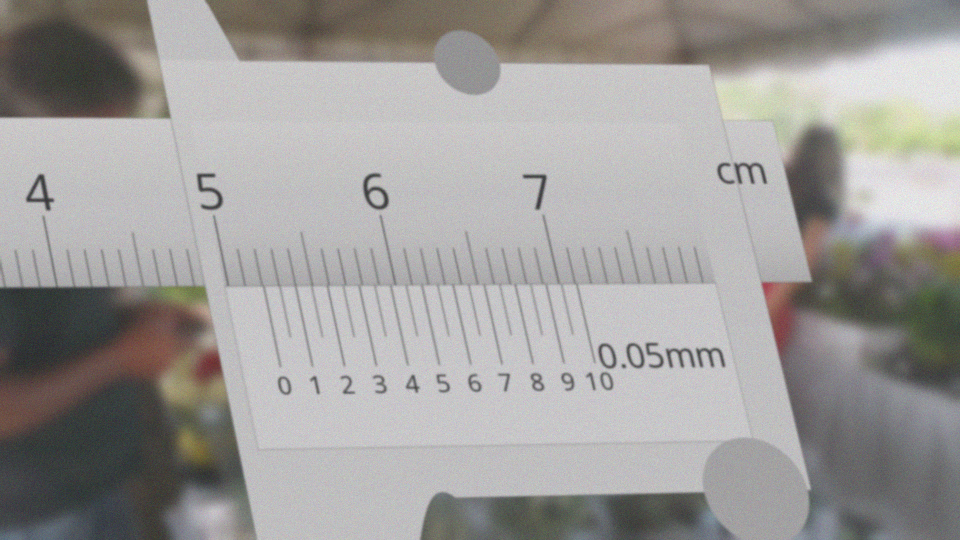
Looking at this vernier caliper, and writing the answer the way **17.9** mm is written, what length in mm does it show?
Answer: **52.1** mm
